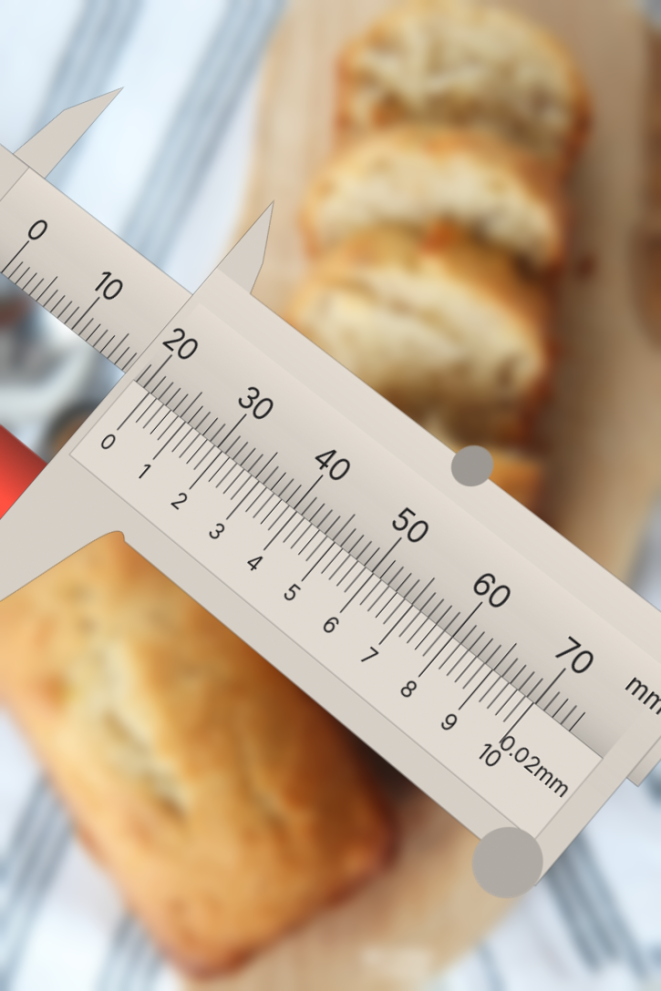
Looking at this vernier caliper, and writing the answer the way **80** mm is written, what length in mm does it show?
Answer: **20.8** mm
